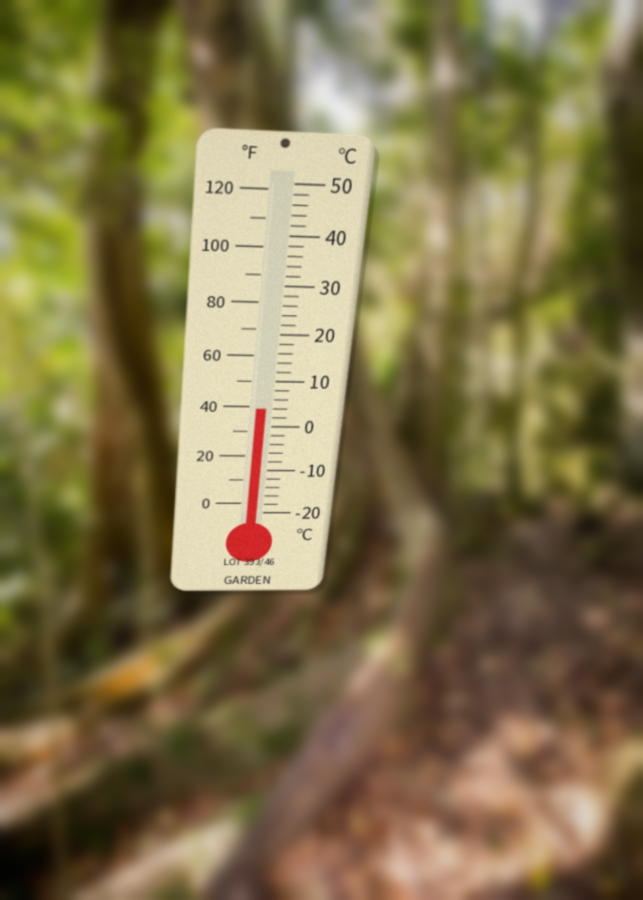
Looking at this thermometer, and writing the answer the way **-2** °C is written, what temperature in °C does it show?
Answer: **4** °C
